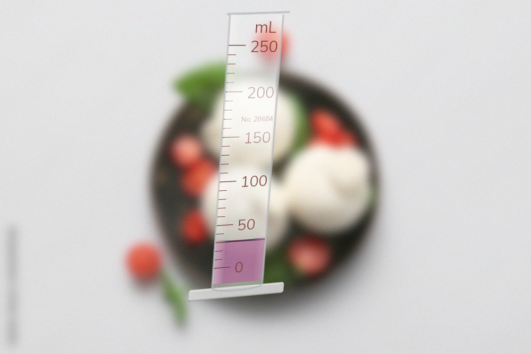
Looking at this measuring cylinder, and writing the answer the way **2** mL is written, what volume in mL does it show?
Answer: **30** mL
